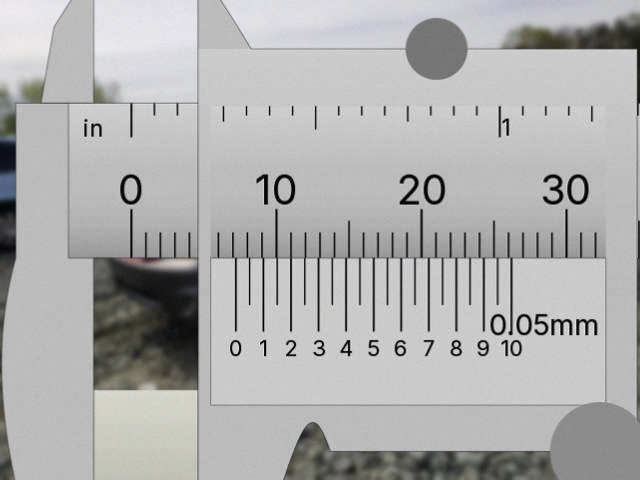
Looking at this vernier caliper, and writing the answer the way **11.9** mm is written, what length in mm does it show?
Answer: **7.2** mm
